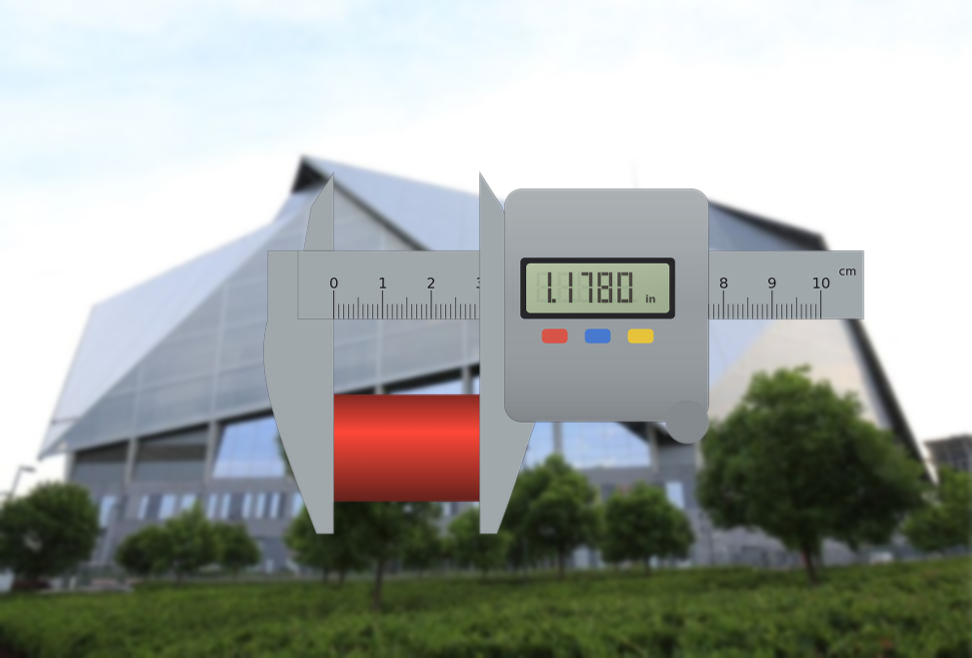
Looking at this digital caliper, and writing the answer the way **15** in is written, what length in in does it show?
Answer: **1.1780** in
